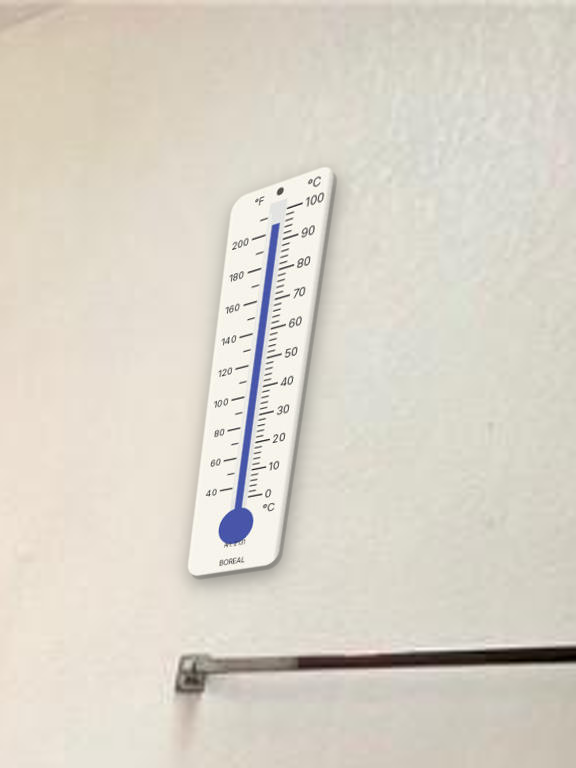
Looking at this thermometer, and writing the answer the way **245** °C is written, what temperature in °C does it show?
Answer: **96** °C
